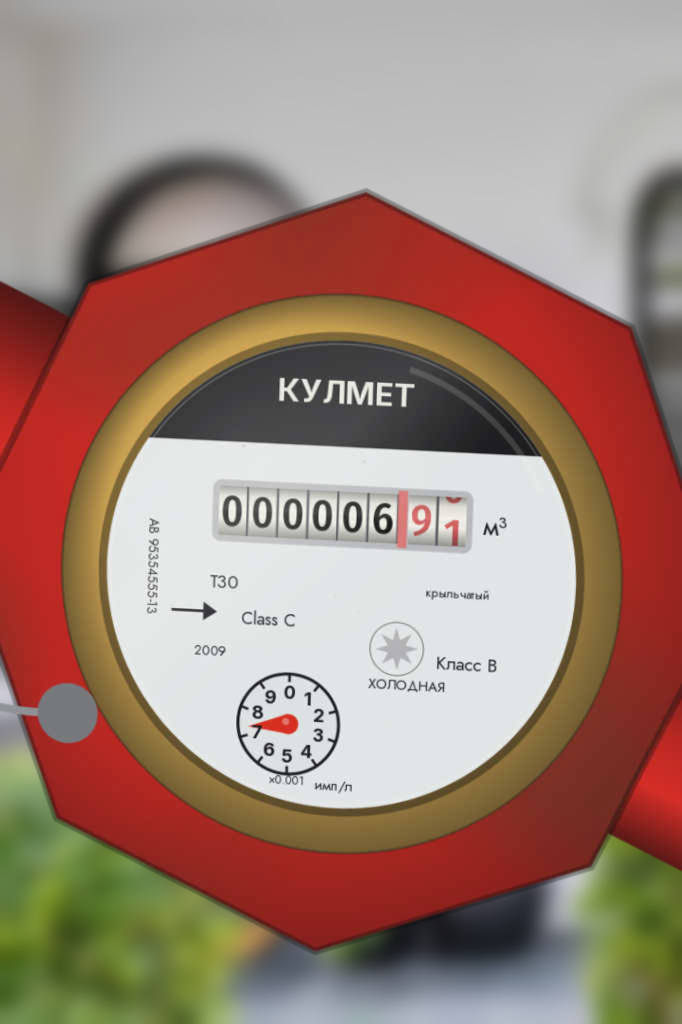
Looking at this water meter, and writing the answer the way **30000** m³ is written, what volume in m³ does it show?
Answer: **6.907** m³
